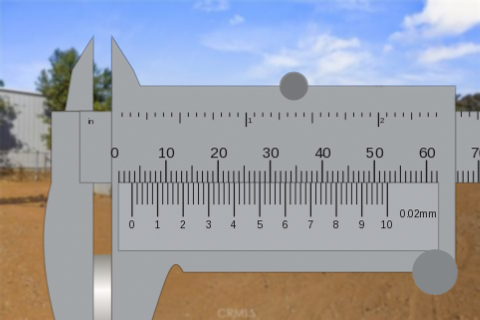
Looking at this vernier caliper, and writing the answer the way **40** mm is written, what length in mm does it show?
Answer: **3.5** mm
